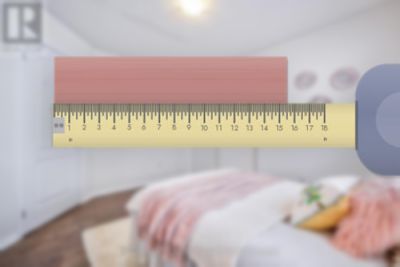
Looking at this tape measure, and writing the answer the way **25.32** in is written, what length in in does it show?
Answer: **15.5** in
